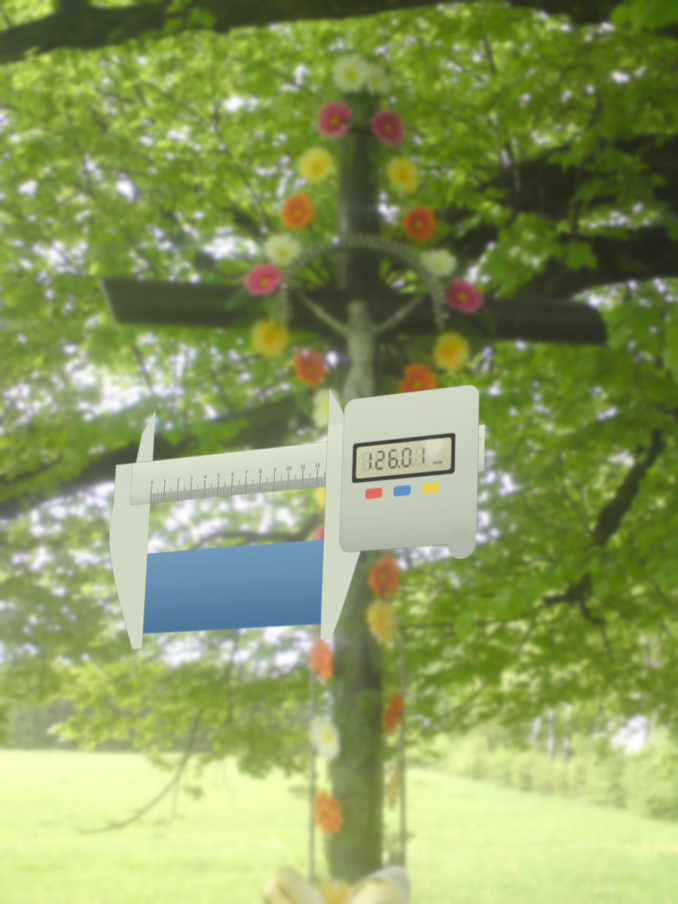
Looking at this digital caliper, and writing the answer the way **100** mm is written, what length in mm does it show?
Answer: **126.01** mm
